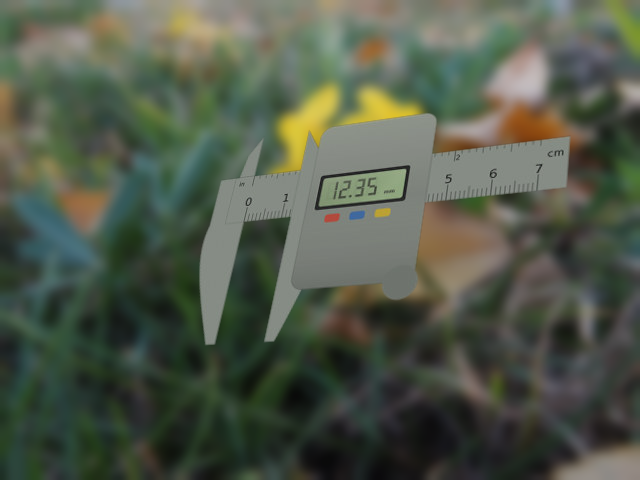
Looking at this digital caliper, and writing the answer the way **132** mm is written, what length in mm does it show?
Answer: **12.35** mm
